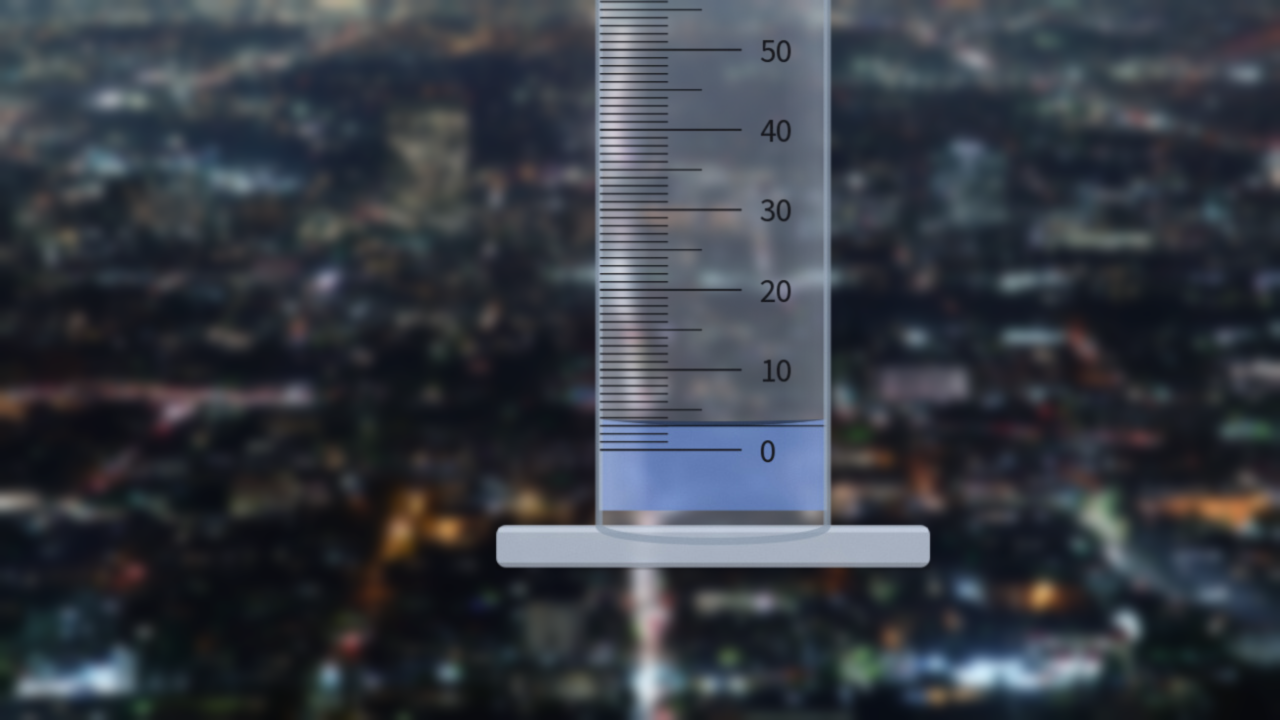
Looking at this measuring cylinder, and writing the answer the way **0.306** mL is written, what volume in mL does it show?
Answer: **3** mL
